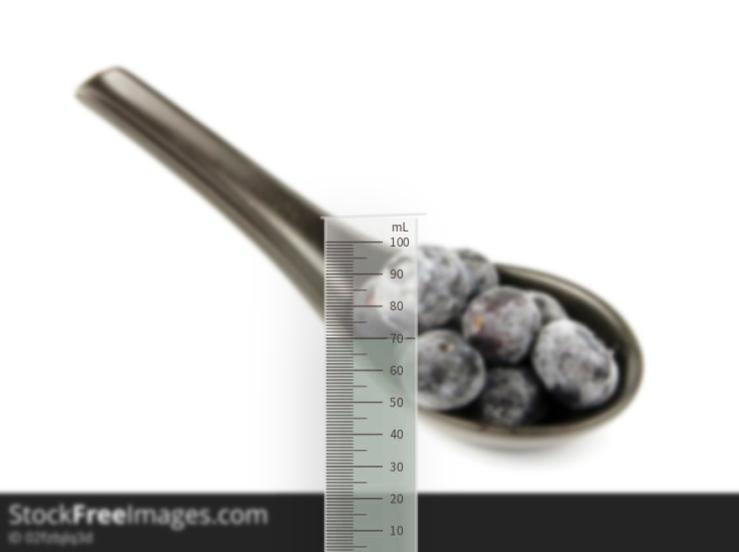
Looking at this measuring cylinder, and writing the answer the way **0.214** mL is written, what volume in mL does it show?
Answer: **70** mL
